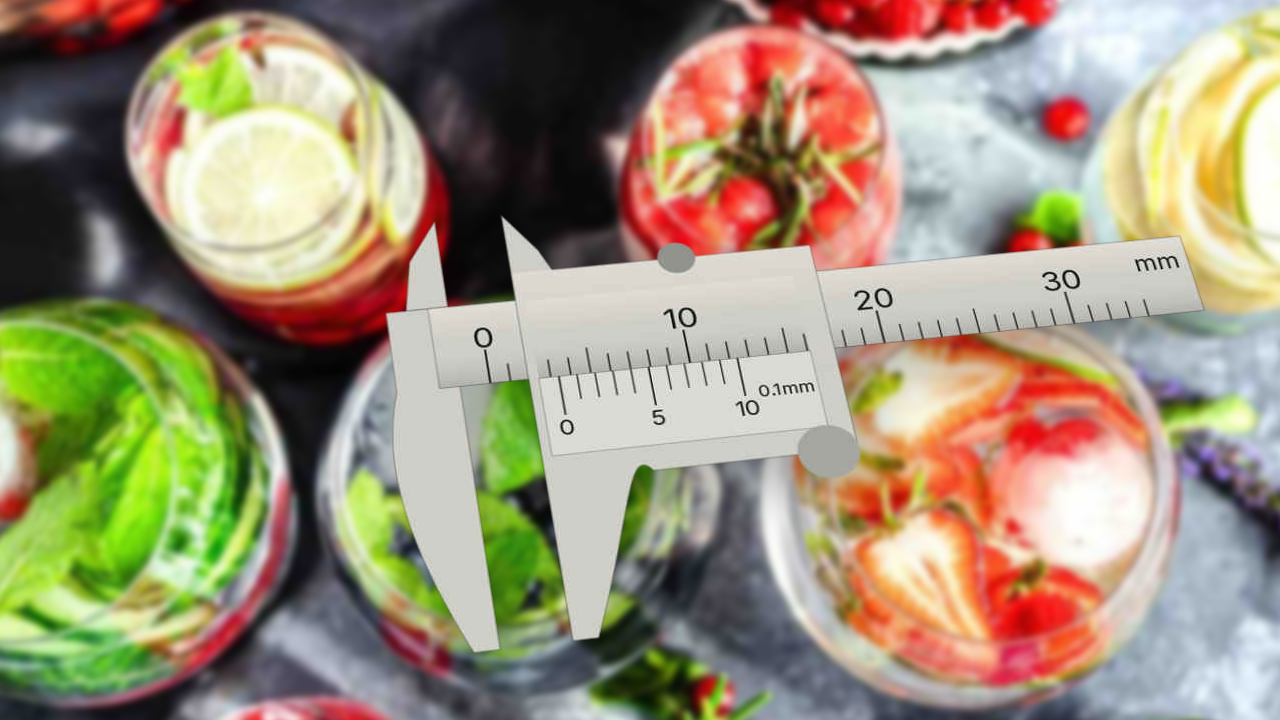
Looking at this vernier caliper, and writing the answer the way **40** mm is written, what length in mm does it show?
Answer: **3.4** mm
